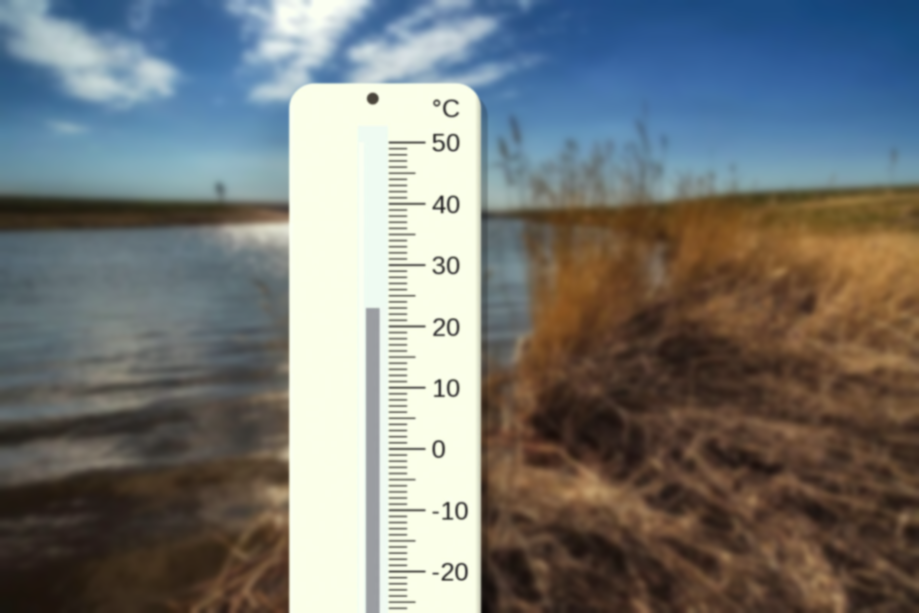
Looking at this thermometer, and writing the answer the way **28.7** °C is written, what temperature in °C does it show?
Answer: **23** °C
